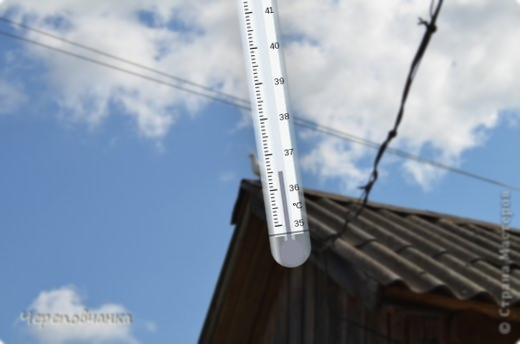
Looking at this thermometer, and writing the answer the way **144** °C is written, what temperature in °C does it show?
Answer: **36.5** °C
